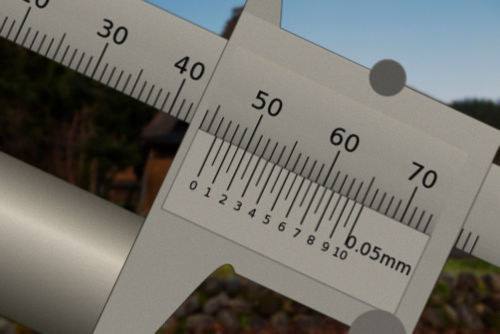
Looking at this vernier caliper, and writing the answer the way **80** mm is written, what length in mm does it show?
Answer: **46.2** mm
